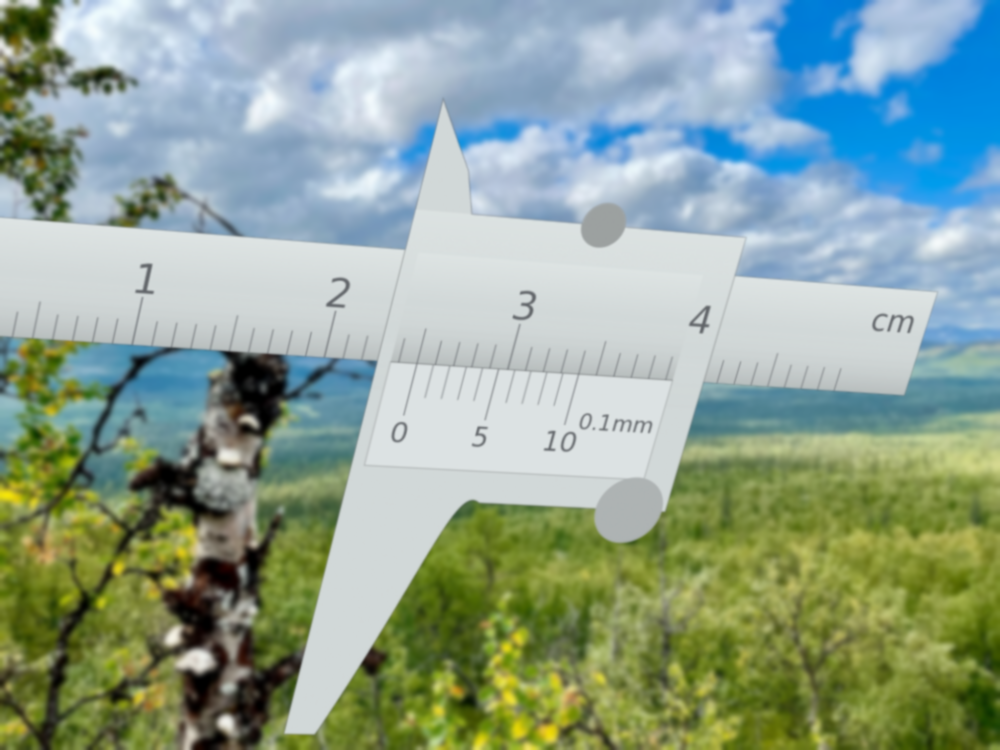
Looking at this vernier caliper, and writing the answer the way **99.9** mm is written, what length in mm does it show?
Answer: **25.0** mm
